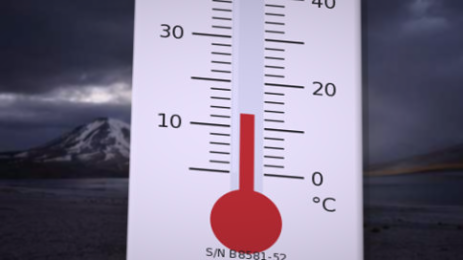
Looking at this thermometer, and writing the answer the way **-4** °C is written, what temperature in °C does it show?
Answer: **13** °C
